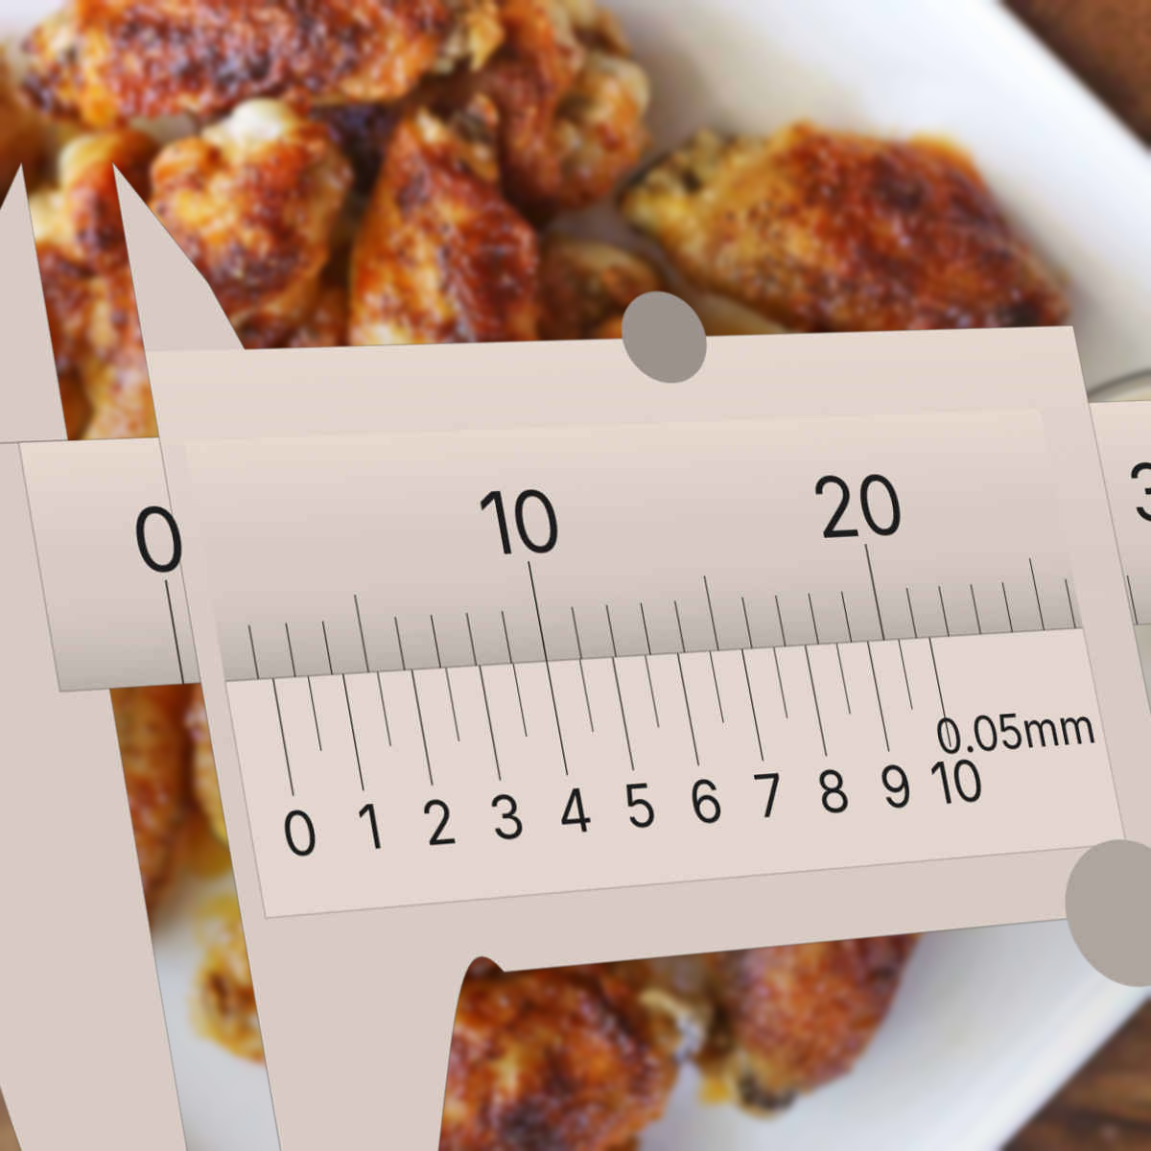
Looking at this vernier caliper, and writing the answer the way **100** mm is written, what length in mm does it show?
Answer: **2.40** mm
